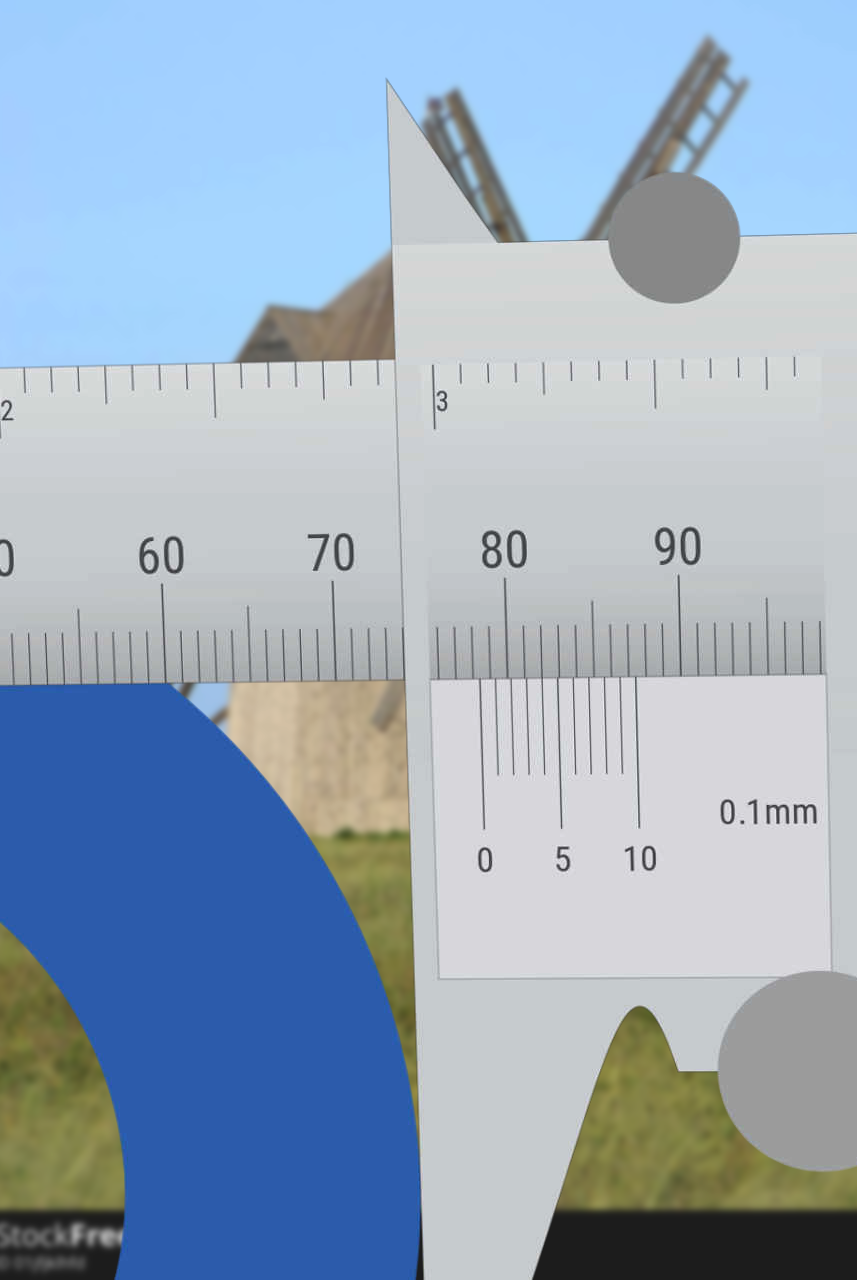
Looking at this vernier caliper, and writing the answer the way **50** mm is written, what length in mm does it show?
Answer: **78.4** mm
